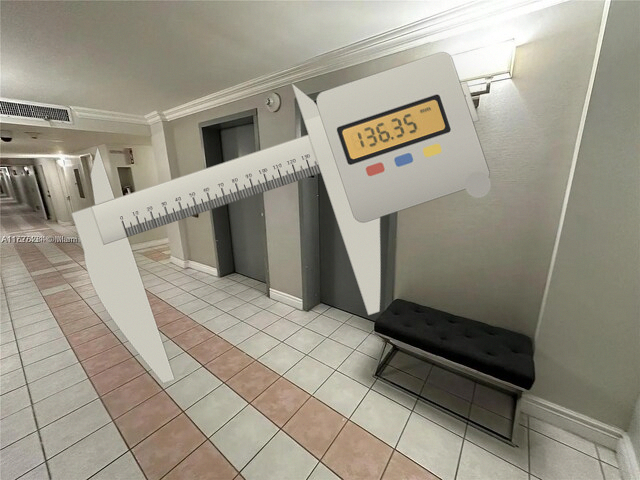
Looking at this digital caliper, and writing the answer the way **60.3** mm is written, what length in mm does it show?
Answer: **136.35** mm
